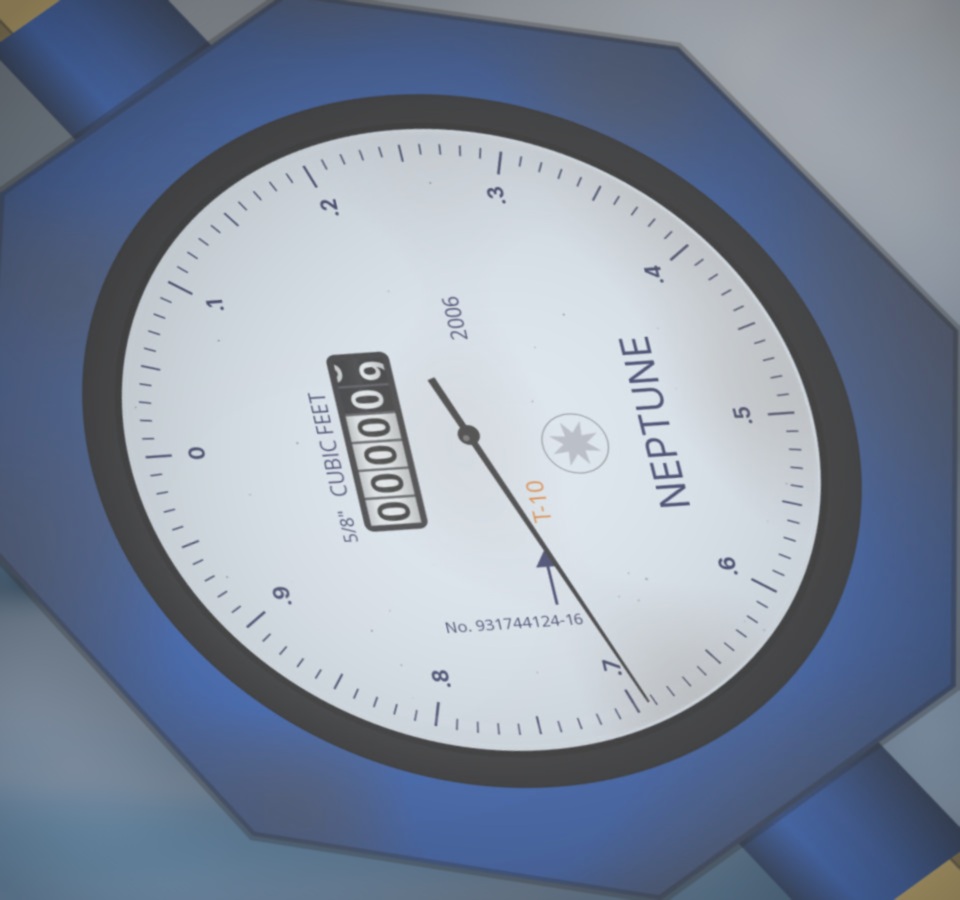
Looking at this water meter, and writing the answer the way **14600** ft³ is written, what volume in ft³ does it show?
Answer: **8.69** ft³
